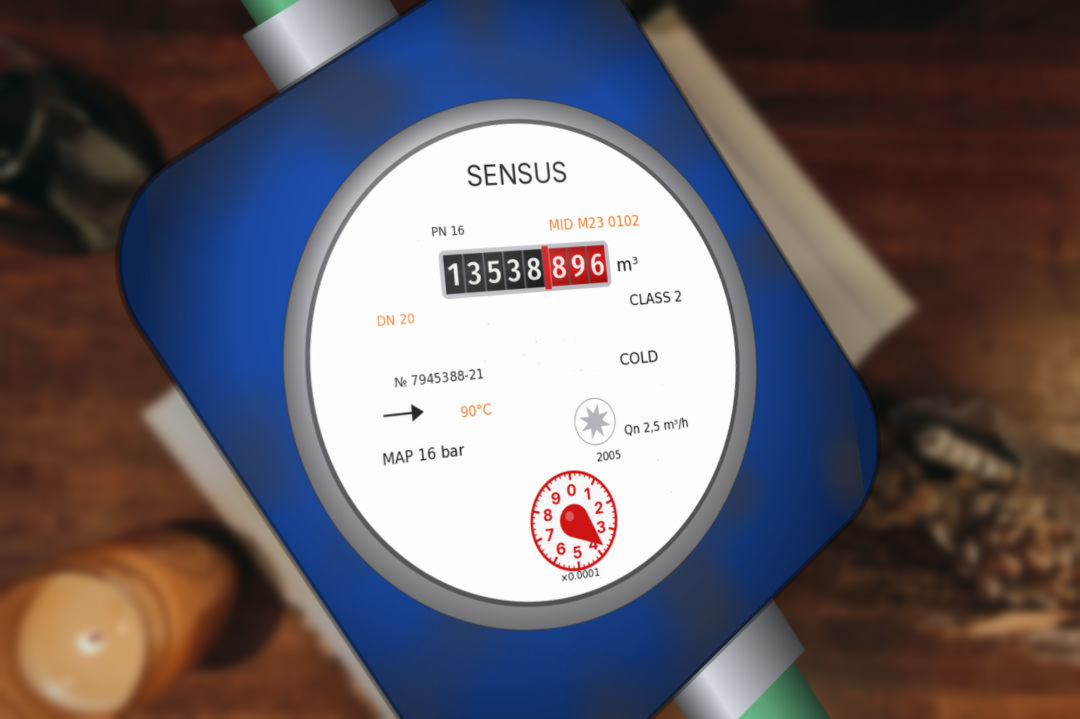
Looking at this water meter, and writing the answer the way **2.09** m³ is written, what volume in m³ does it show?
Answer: **13538.8963** m³
